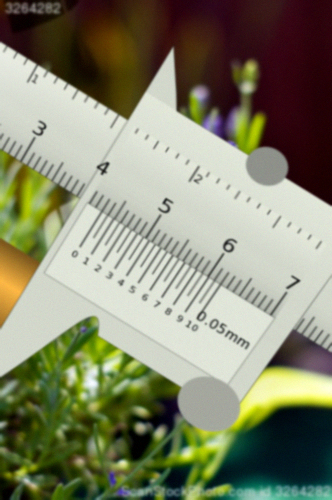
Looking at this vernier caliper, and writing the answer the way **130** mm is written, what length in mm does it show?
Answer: **43.0** mm
